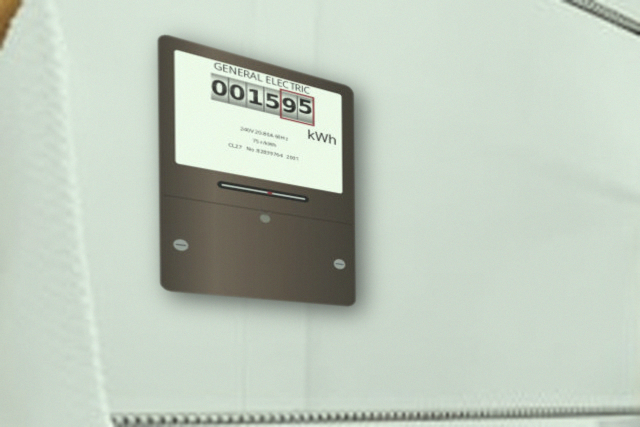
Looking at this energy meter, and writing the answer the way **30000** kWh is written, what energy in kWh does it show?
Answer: **15.95** kWh
